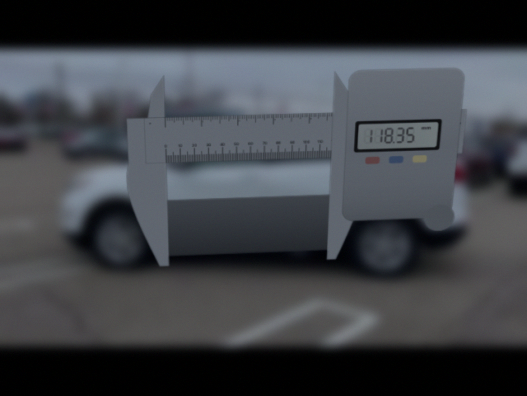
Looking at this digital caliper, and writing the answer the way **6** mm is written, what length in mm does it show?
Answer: **118.35** mm
